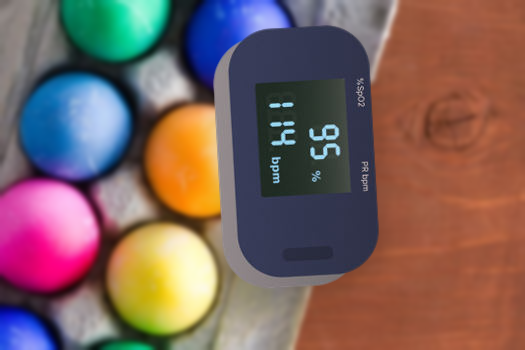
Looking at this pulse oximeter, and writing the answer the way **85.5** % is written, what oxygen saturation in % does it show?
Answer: **95** %
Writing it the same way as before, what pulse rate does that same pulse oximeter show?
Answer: **114** bpm
